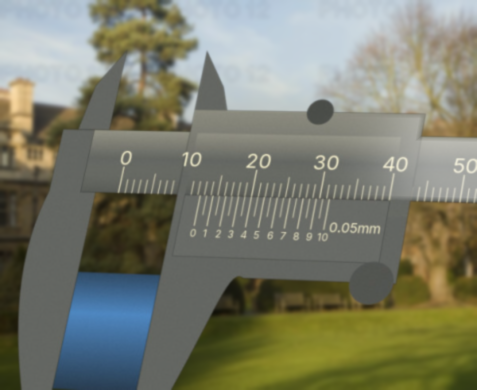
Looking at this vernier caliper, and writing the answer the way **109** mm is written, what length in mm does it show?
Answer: **12.4** mm
